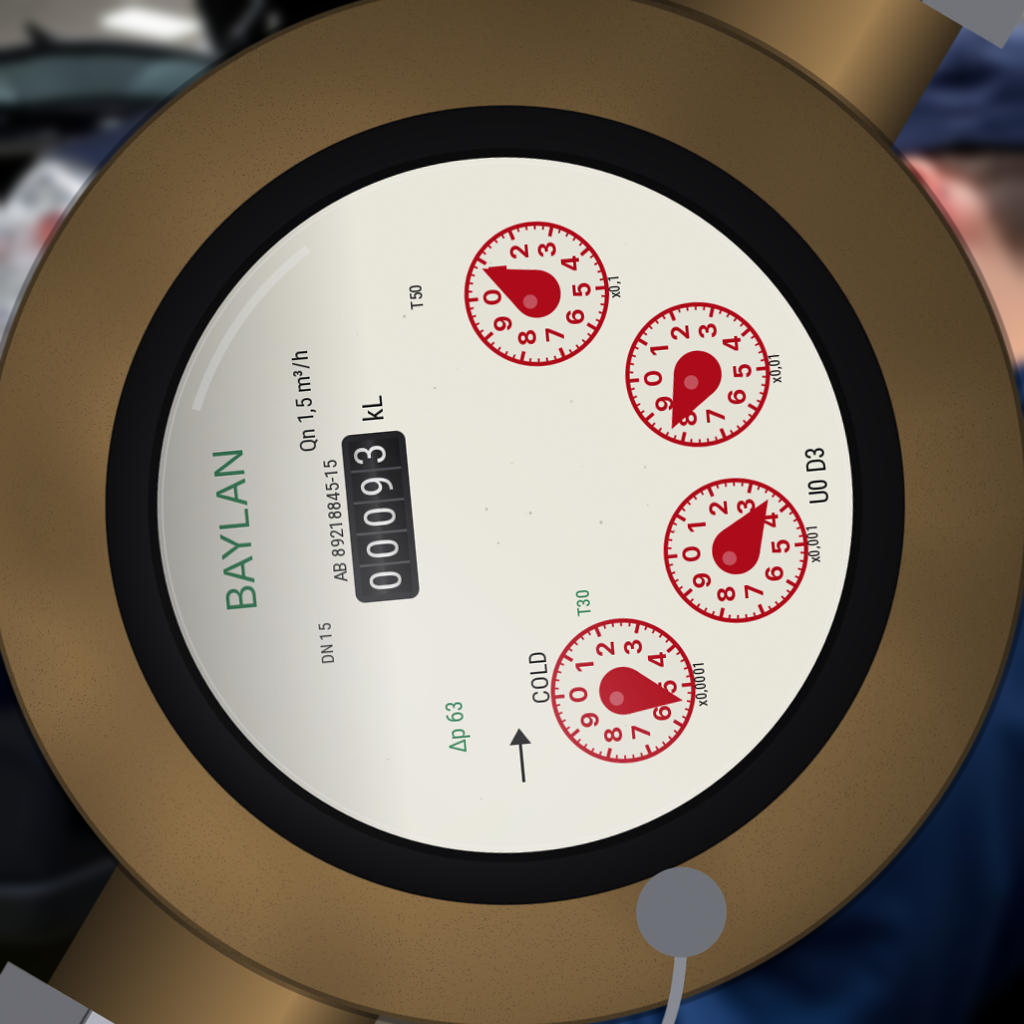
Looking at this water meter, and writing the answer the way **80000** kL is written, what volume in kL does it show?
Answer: **93.0835** kL
